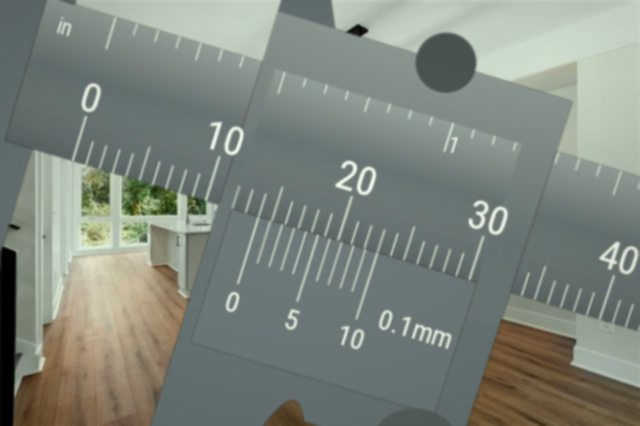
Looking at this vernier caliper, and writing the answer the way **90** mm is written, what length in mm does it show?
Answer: **14.0** mm
